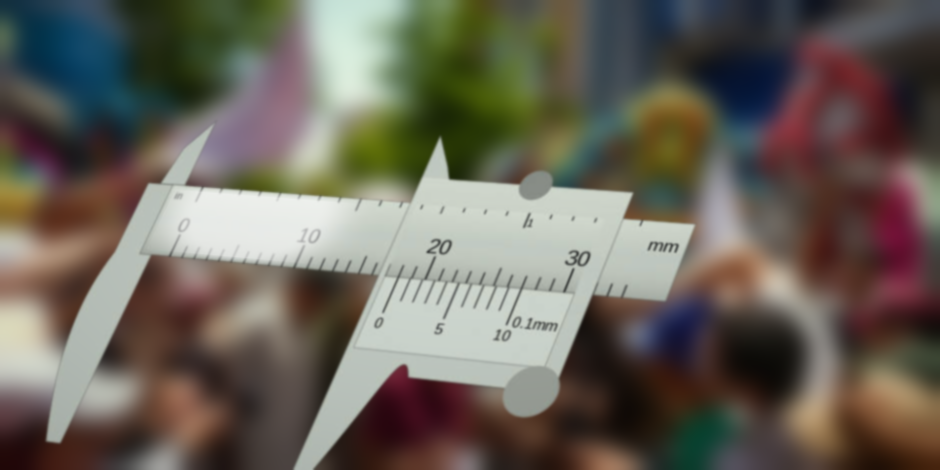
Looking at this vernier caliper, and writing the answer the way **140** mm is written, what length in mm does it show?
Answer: **18.0** mm
